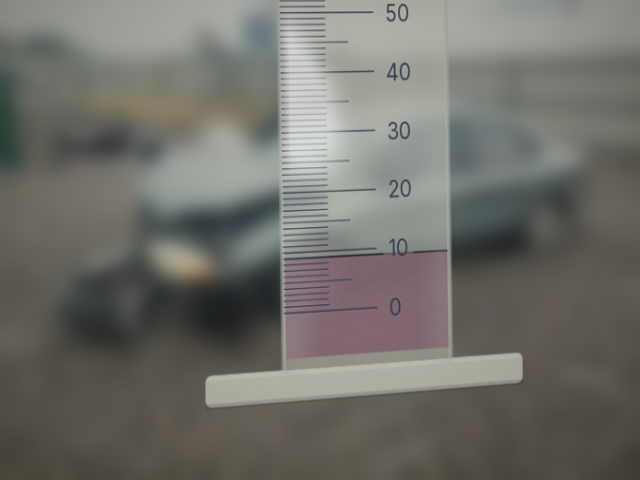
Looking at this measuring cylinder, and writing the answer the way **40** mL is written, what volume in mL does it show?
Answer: **9** mL
